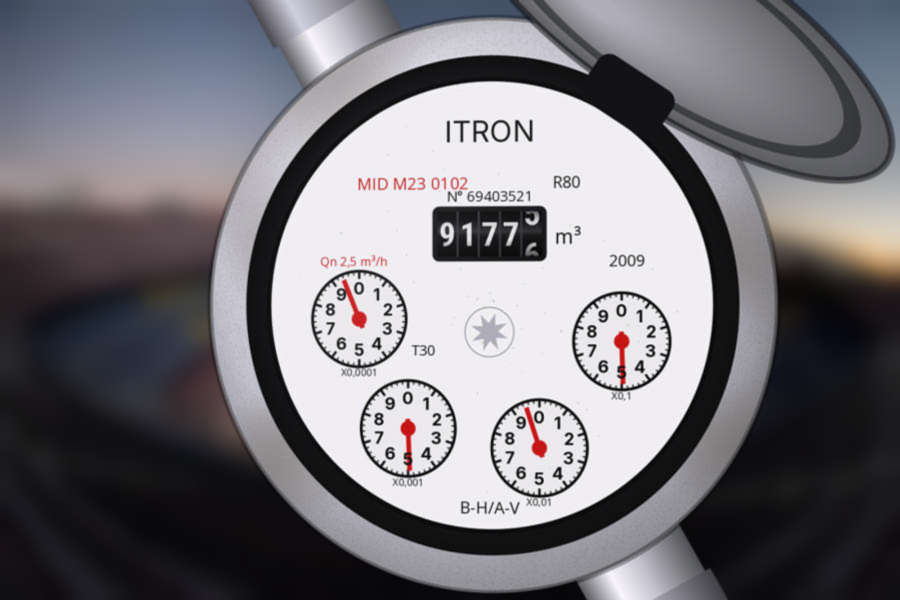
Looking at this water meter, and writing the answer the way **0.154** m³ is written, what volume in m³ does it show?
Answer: **91775.4949** m³
